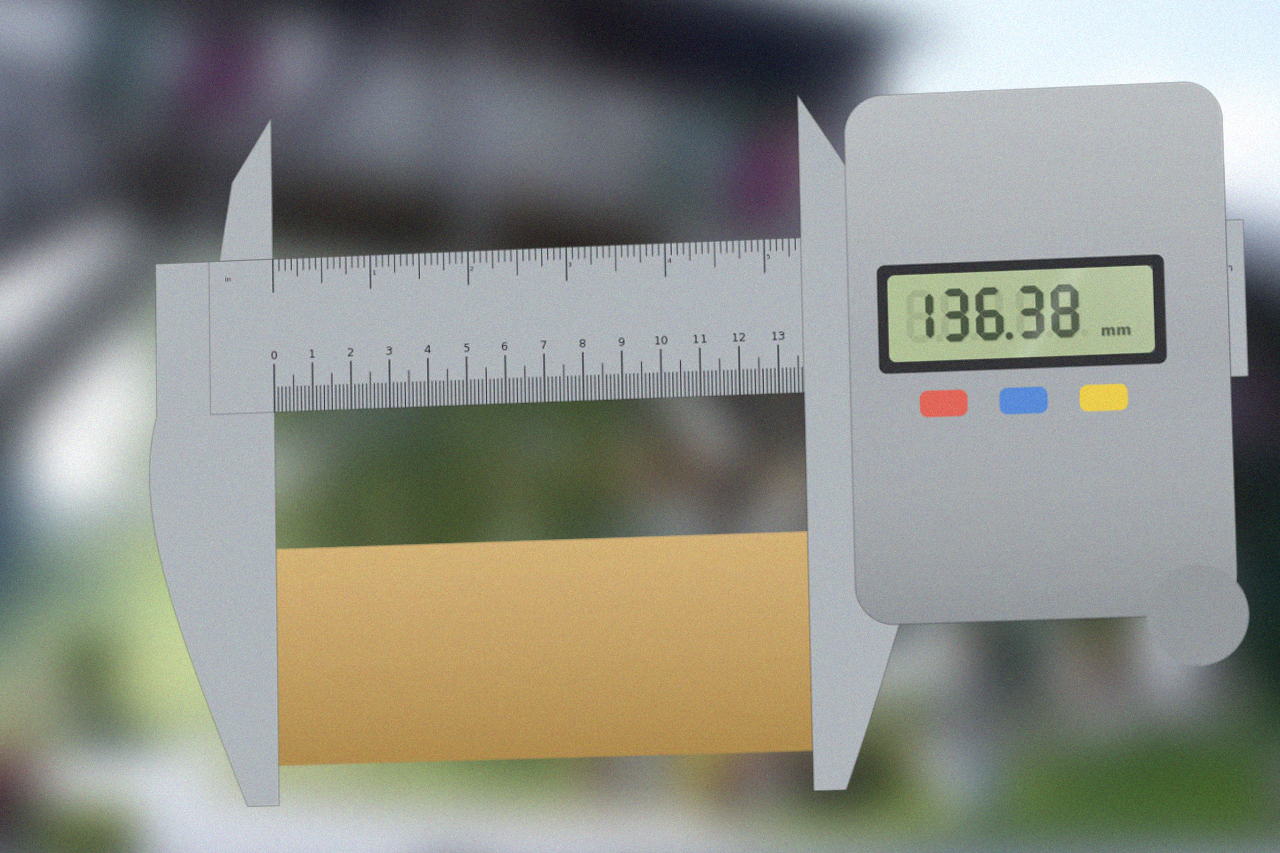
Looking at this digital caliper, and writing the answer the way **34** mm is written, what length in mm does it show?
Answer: **136.38** mm
